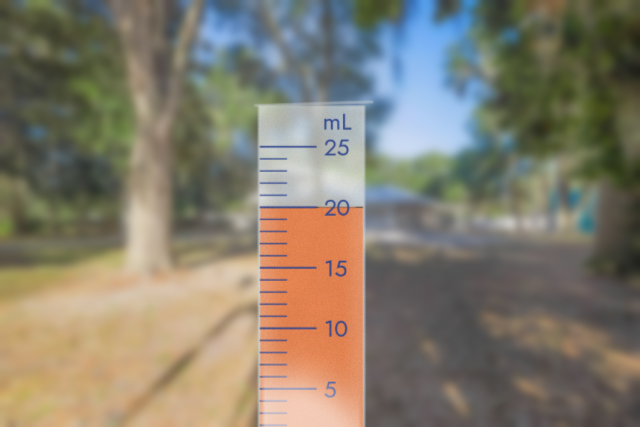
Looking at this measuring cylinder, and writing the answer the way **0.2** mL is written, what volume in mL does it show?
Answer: **20** mL
